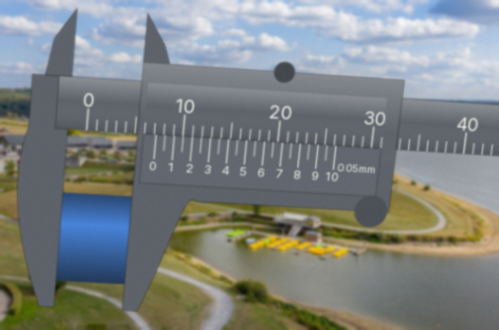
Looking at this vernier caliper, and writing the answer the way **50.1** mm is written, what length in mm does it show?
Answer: **7.2** mm
